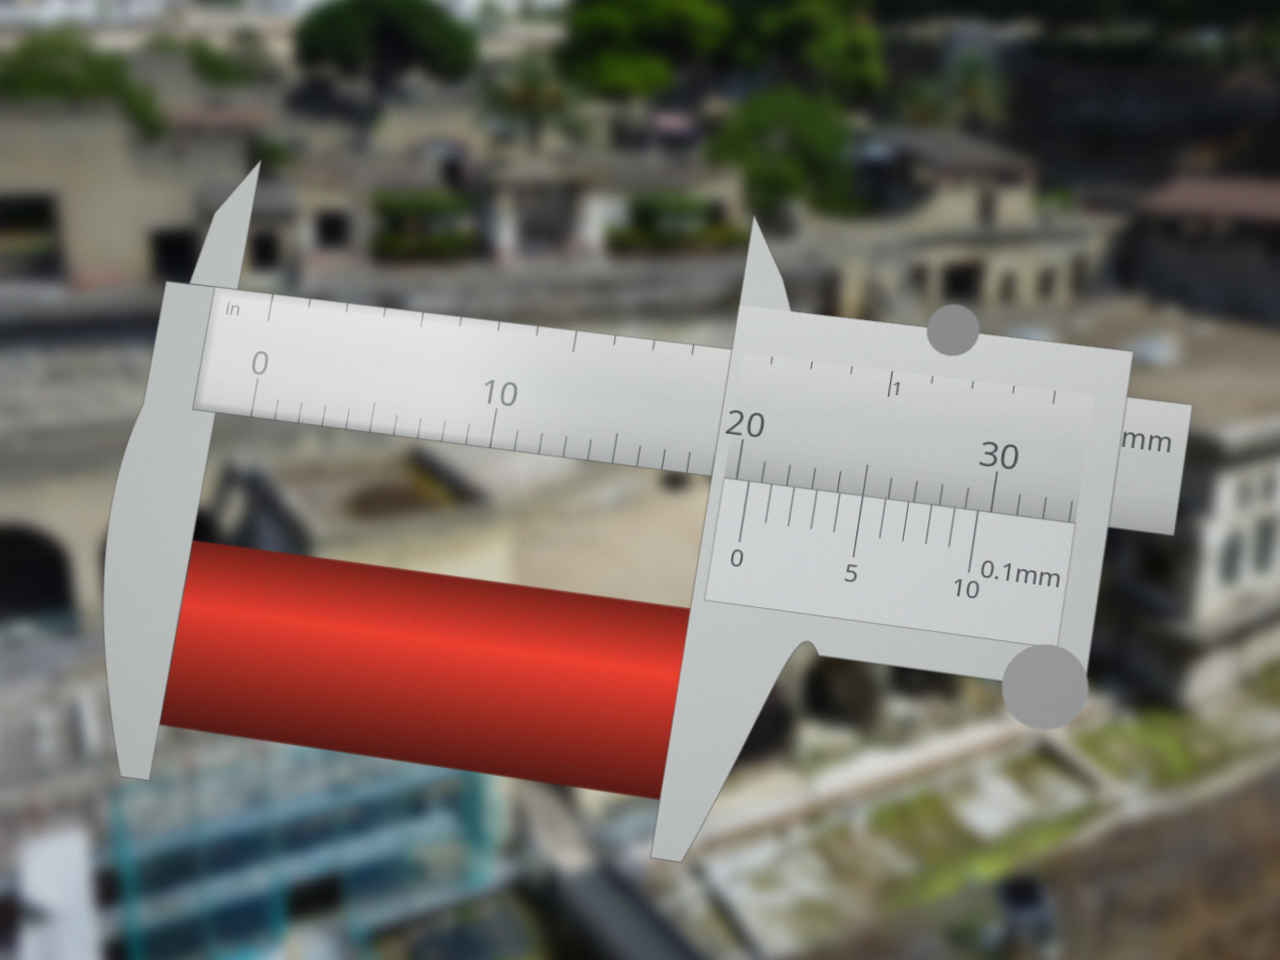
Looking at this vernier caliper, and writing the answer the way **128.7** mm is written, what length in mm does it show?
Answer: **20.5** mm
